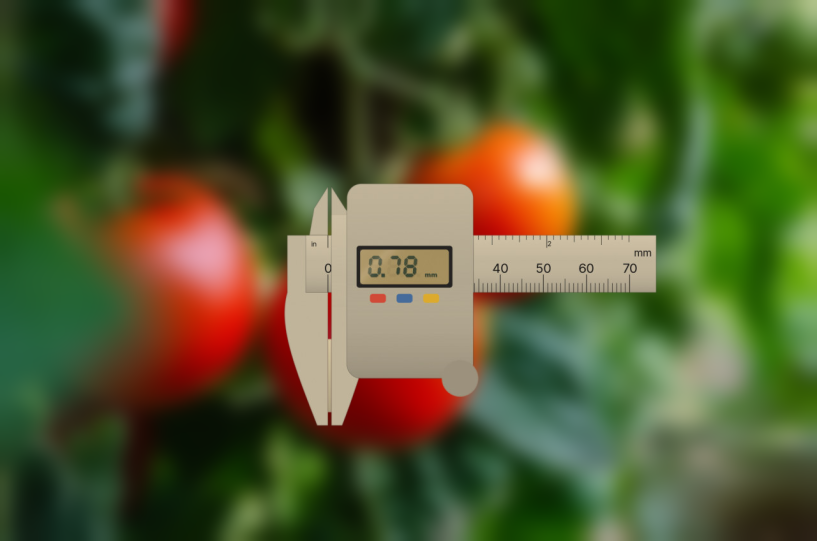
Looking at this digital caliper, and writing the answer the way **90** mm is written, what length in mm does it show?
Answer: **0.78** mm
